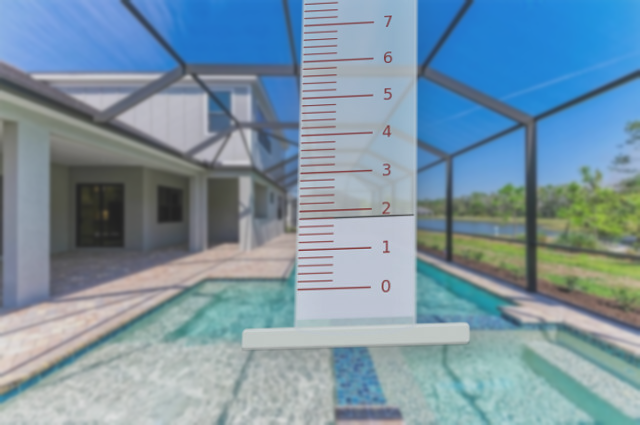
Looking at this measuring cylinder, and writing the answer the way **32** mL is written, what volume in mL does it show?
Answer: **1.8** mL
